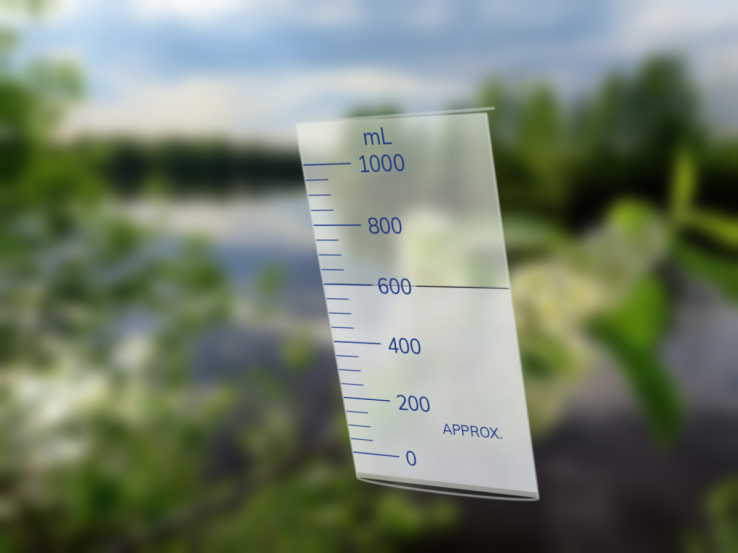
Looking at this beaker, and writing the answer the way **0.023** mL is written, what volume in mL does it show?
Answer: **600** mL
